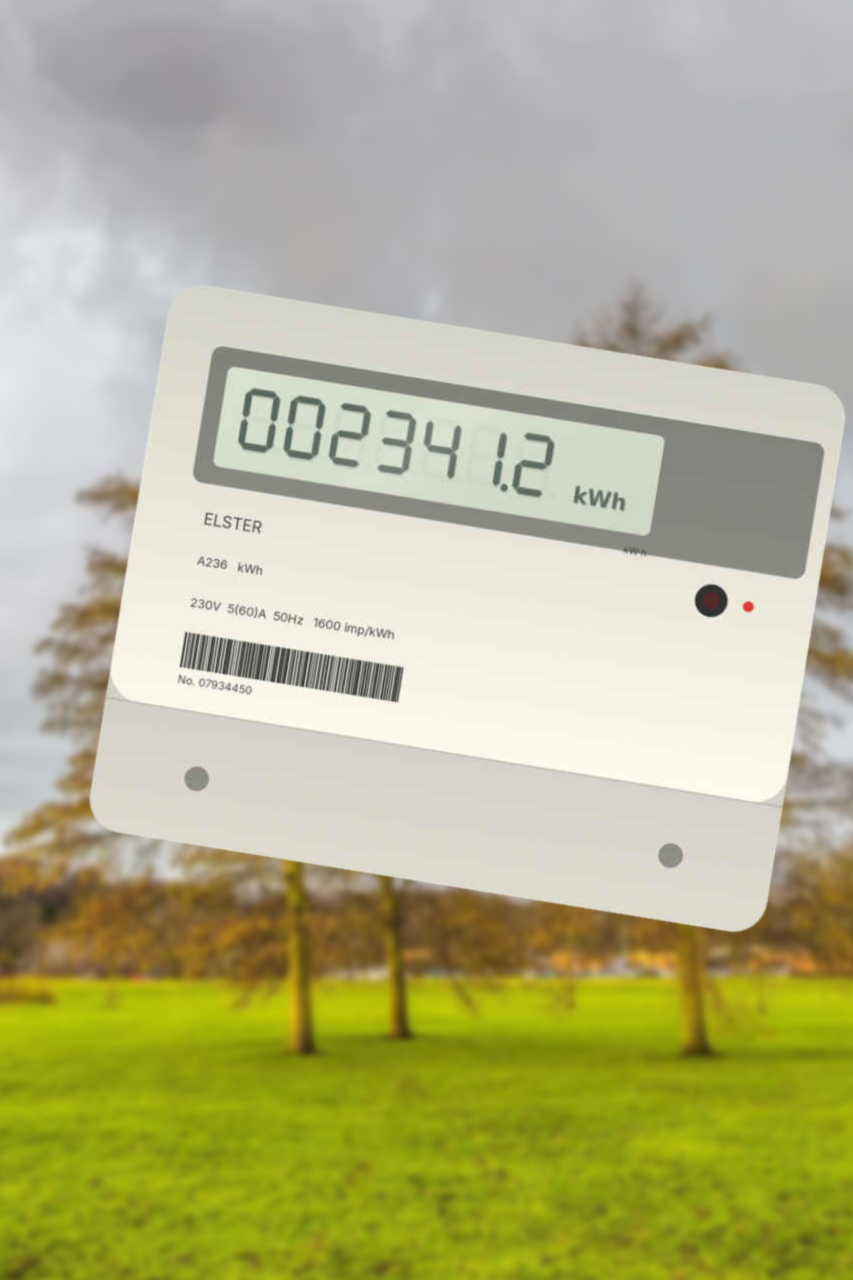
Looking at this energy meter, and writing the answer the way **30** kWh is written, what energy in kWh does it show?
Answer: **2341.2** kWh
